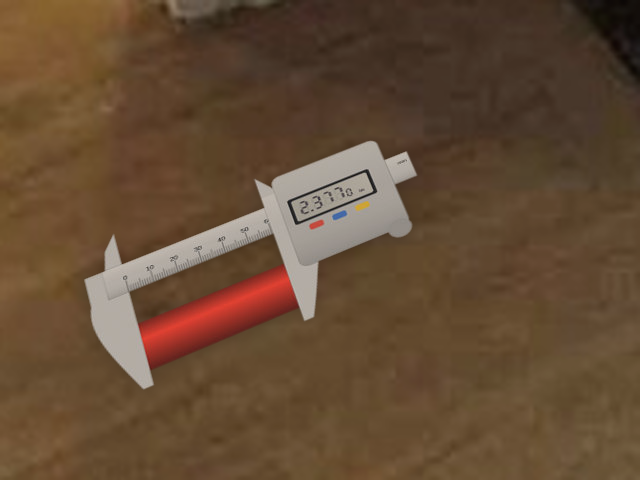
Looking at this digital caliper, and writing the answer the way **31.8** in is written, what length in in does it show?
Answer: **2.3770** in
